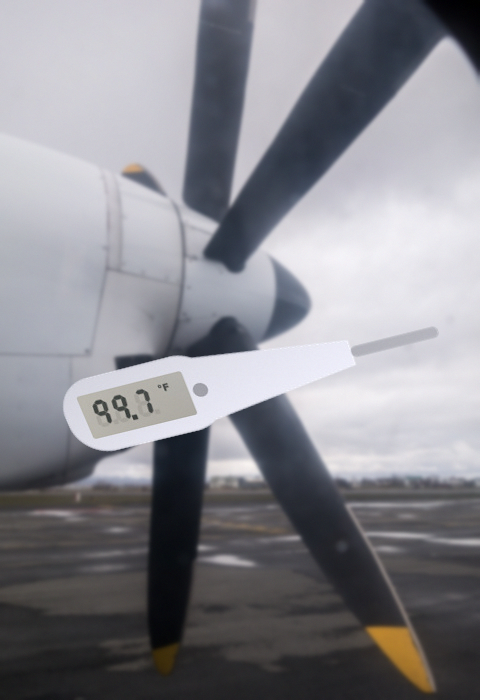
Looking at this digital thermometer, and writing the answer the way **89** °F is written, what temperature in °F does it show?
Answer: **99.7** °F
